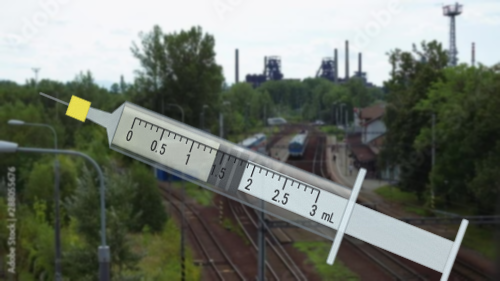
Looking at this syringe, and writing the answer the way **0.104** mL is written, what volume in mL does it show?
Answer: **1.4** mL
